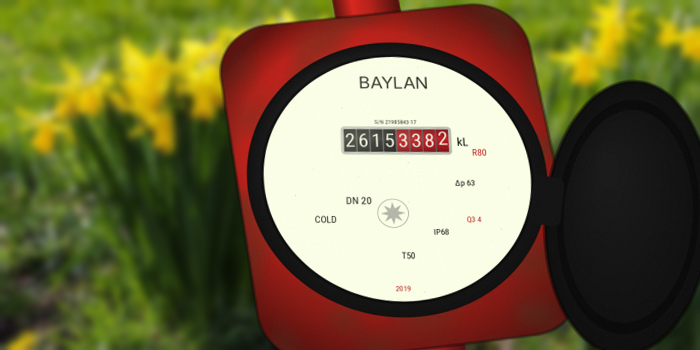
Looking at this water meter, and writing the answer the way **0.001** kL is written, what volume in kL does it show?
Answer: **2615.3382** kL
